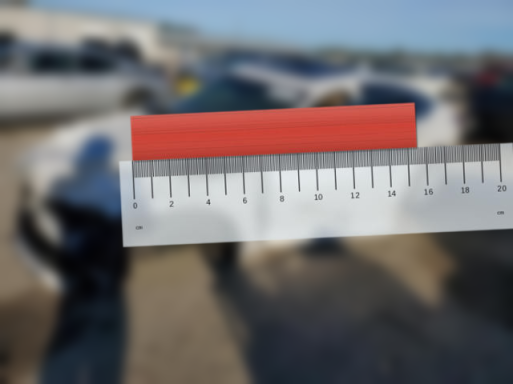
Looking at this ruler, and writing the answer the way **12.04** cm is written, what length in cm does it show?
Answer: **15.5** cm
